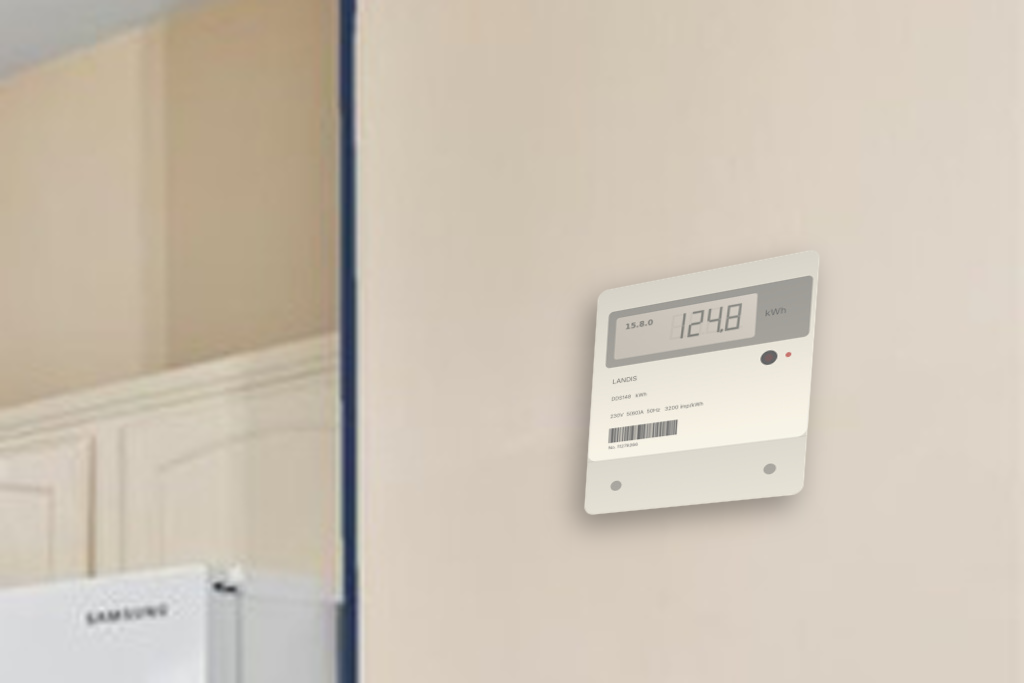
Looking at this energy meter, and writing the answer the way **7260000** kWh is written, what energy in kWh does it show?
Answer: **124.8** kWh
